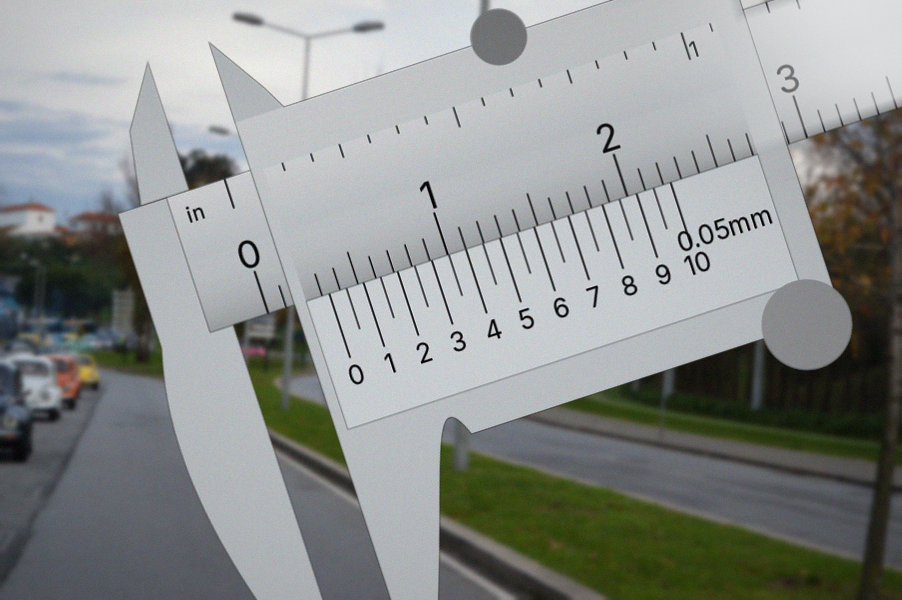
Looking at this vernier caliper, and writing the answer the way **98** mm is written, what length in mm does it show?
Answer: **3.4** mm
